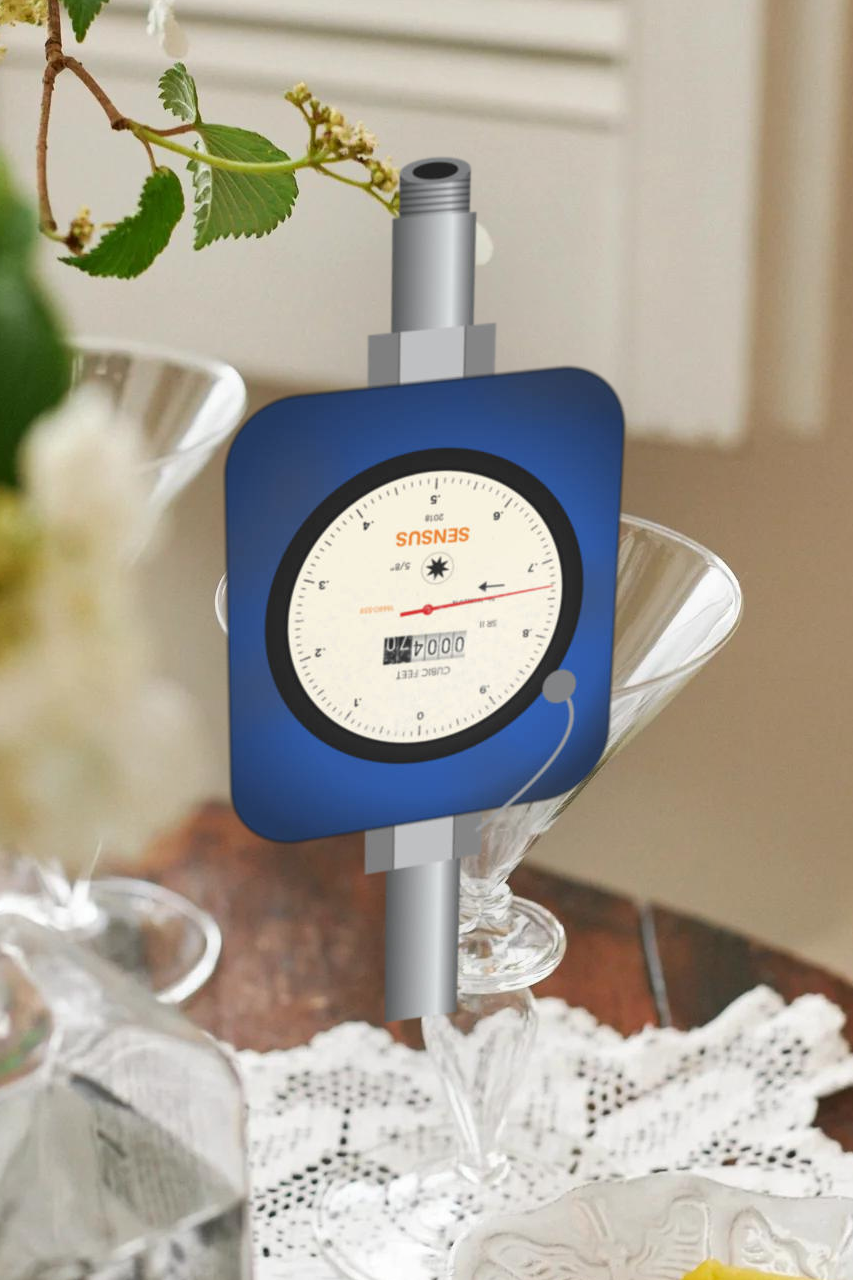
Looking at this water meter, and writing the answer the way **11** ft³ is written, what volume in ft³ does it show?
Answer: **469.73** ft³
